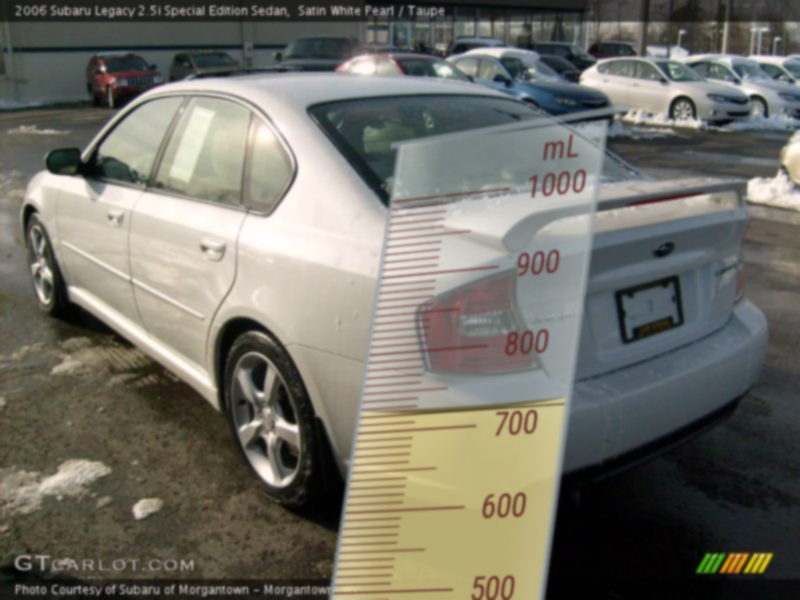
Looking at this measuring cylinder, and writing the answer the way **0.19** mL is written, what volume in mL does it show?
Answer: **720** mL
